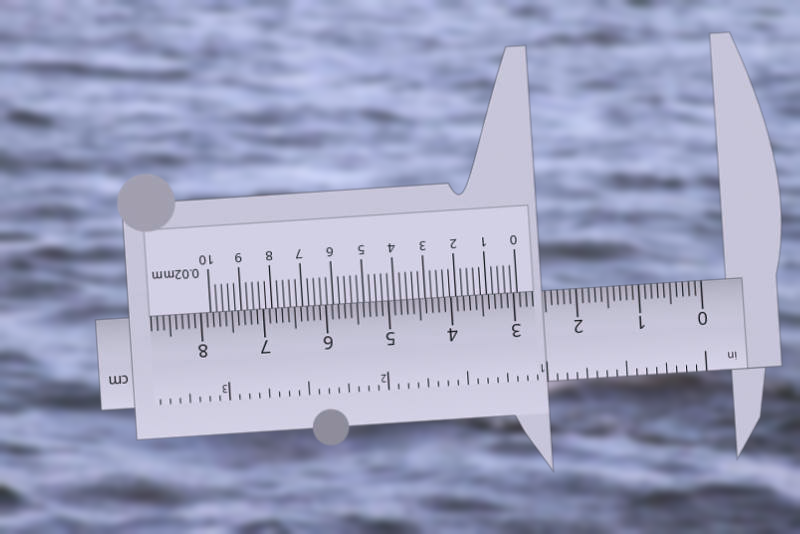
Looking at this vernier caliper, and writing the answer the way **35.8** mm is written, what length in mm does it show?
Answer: **29.4** mm
